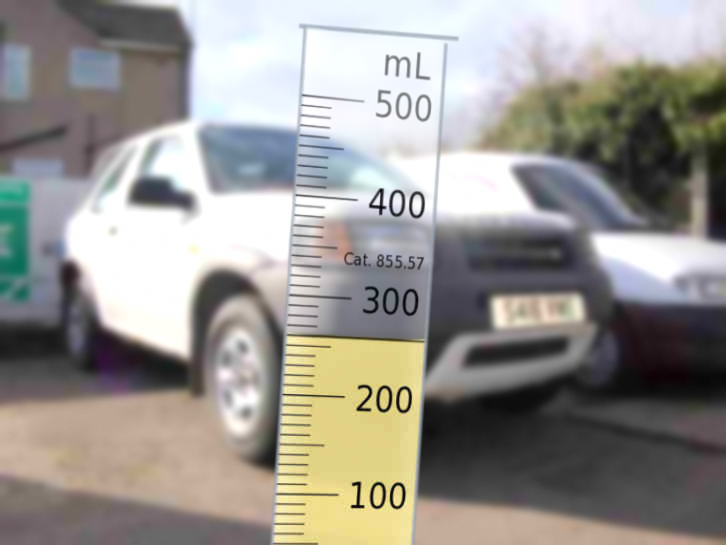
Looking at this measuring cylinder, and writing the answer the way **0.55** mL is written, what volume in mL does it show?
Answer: **260** mL
